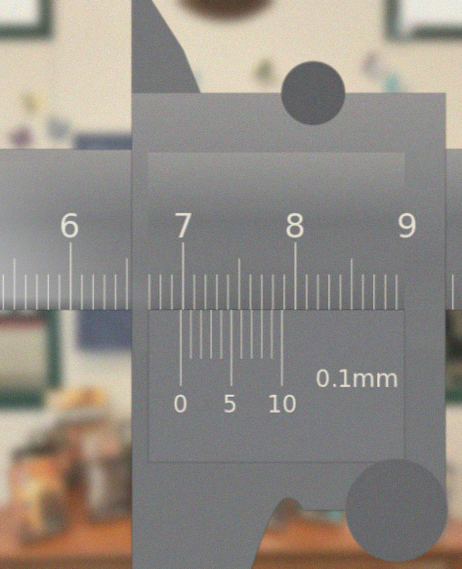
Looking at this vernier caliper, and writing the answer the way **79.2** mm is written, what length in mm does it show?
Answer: **69.8** mm
